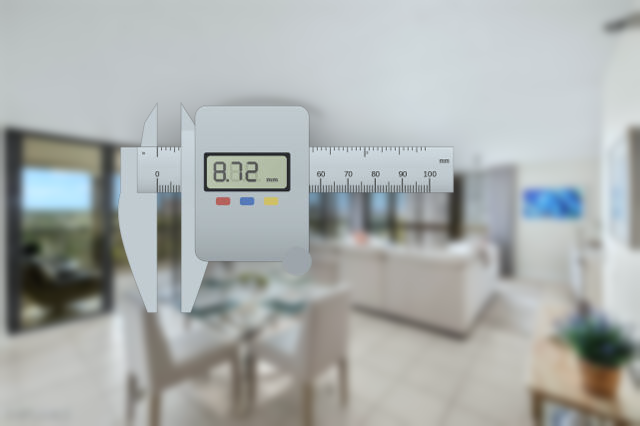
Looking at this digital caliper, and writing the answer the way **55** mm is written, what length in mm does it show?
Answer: **8.72** mm
